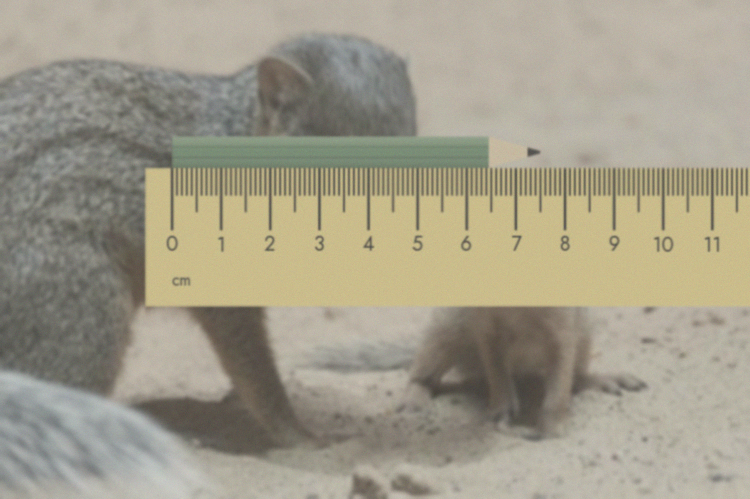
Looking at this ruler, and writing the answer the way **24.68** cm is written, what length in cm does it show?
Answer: **7.5** cm
